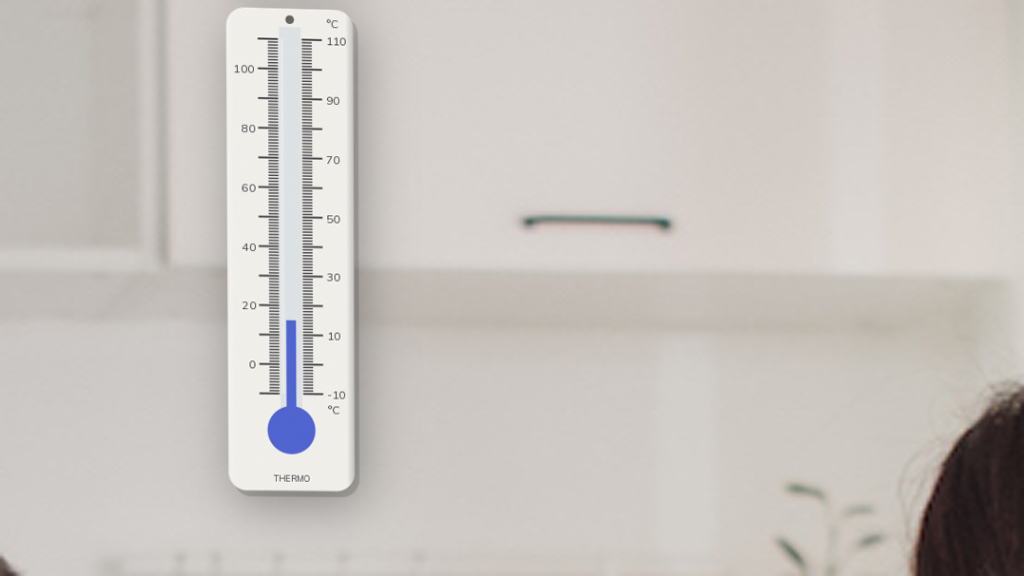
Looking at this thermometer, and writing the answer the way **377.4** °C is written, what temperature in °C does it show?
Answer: **15** °C
